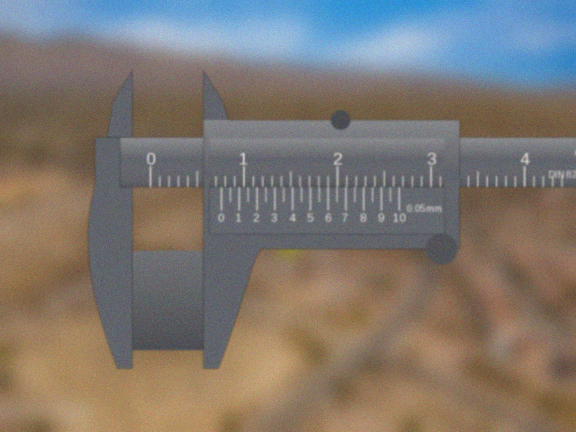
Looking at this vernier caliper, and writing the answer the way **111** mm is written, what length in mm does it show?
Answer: **7.6** mm
